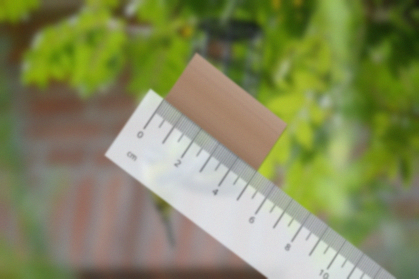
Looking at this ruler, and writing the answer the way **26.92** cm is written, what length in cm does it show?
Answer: **5** cm
